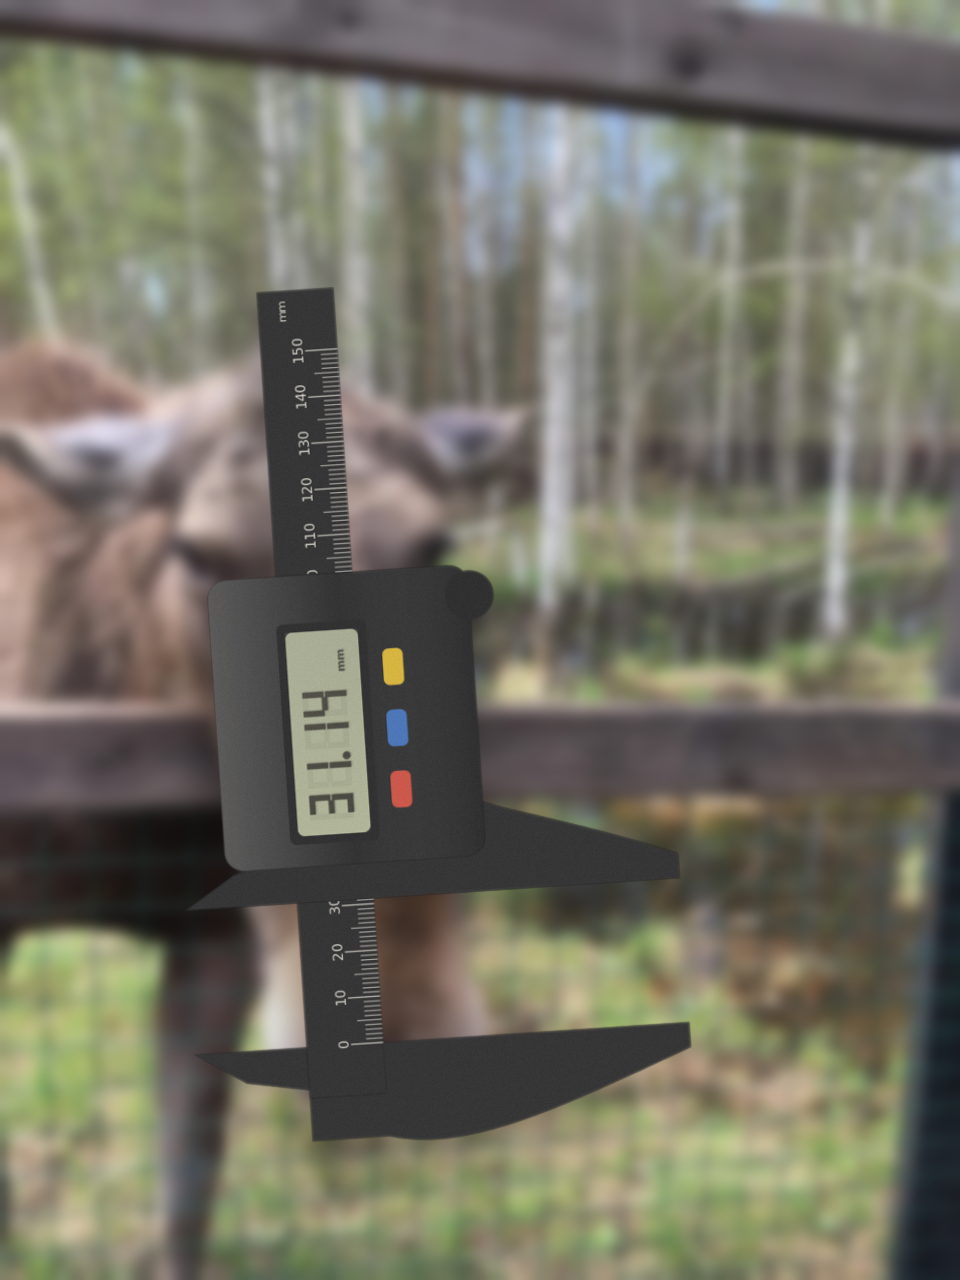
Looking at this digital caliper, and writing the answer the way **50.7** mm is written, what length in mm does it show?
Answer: **31.14** mm
